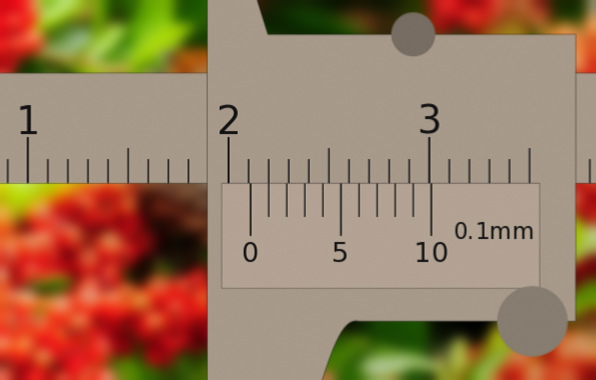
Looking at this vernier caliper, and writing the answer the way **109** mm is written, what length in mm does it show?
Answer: **21.1** mm
